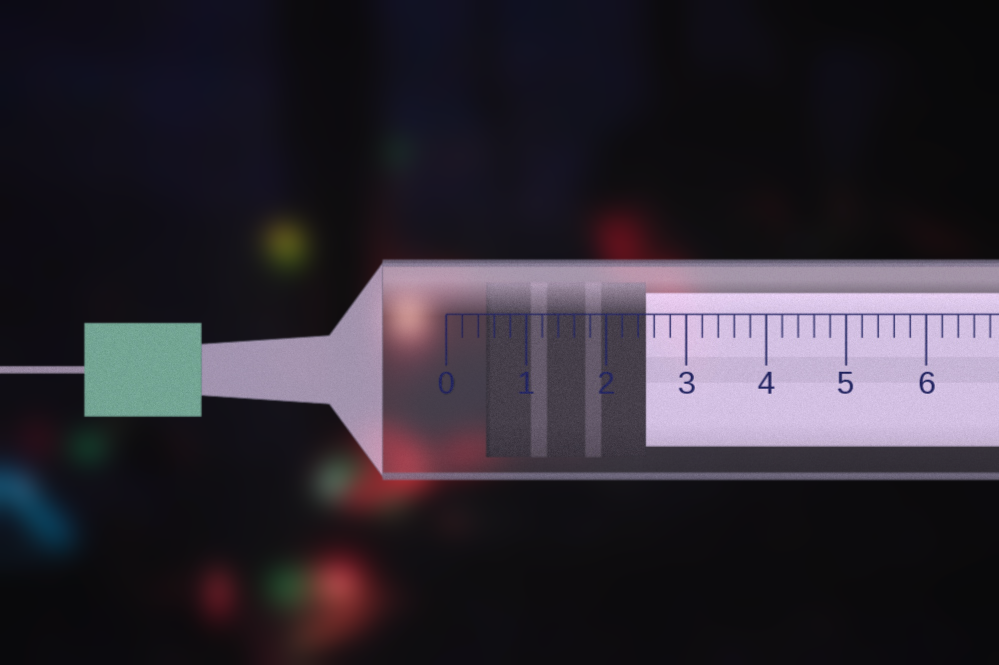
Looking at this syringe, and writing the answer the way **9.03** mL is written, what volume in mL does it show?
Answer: **0.5** mL
